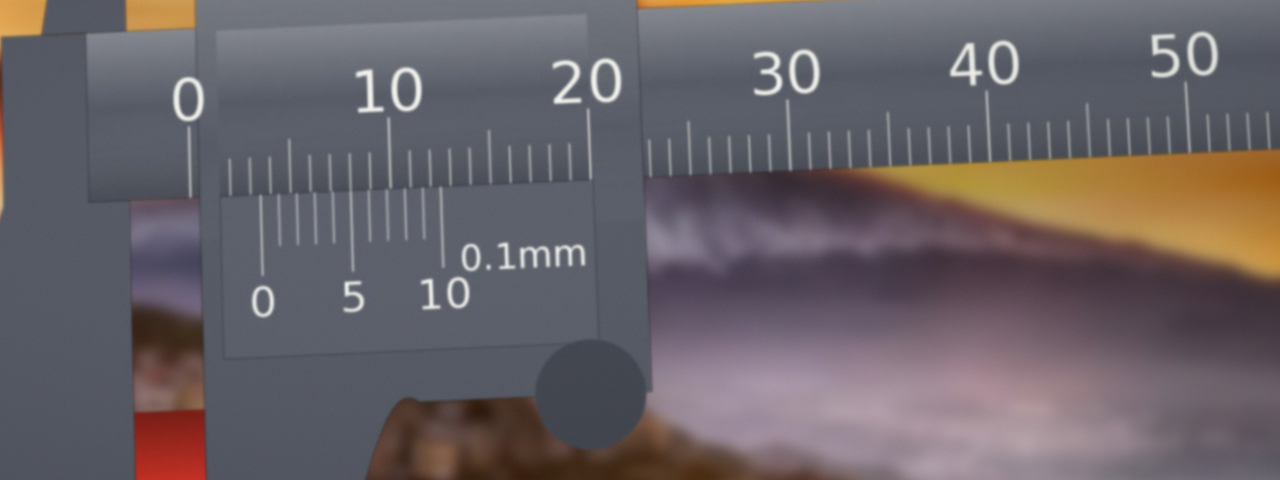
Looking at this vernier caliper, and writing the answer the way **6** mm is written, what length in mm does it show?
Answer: **3.5** mm
